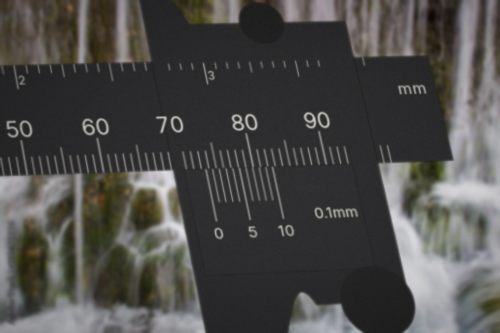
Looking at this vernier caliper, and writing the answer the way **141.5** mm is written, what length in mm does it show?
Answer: **73.6** mm
